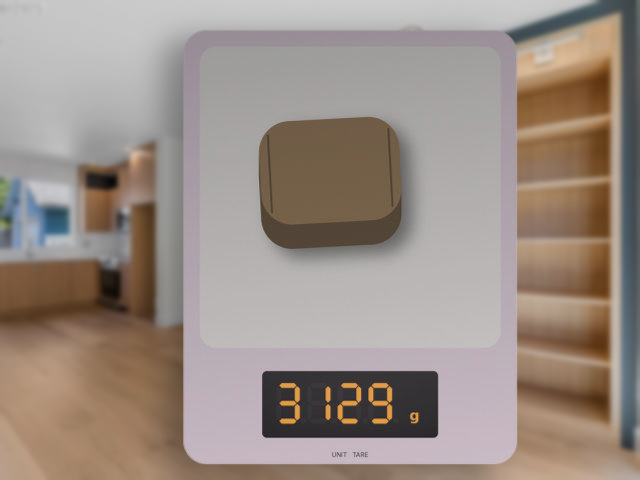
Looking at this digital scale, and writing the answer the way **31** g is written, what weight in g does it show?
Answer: **3129** g
